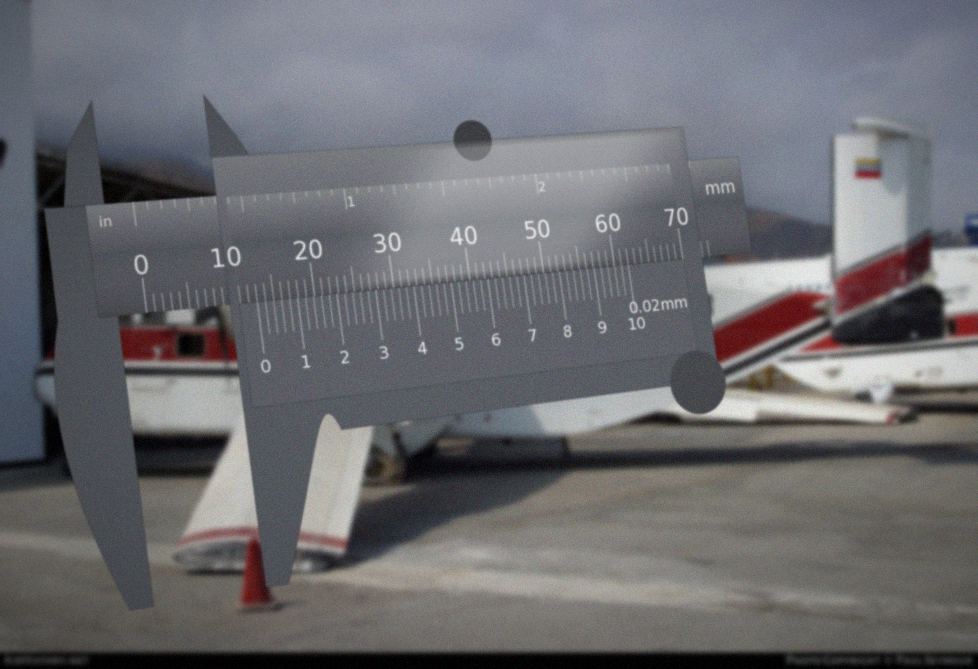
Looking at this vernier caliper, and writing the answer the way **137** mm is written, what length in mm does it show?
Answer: **13.0** mm
